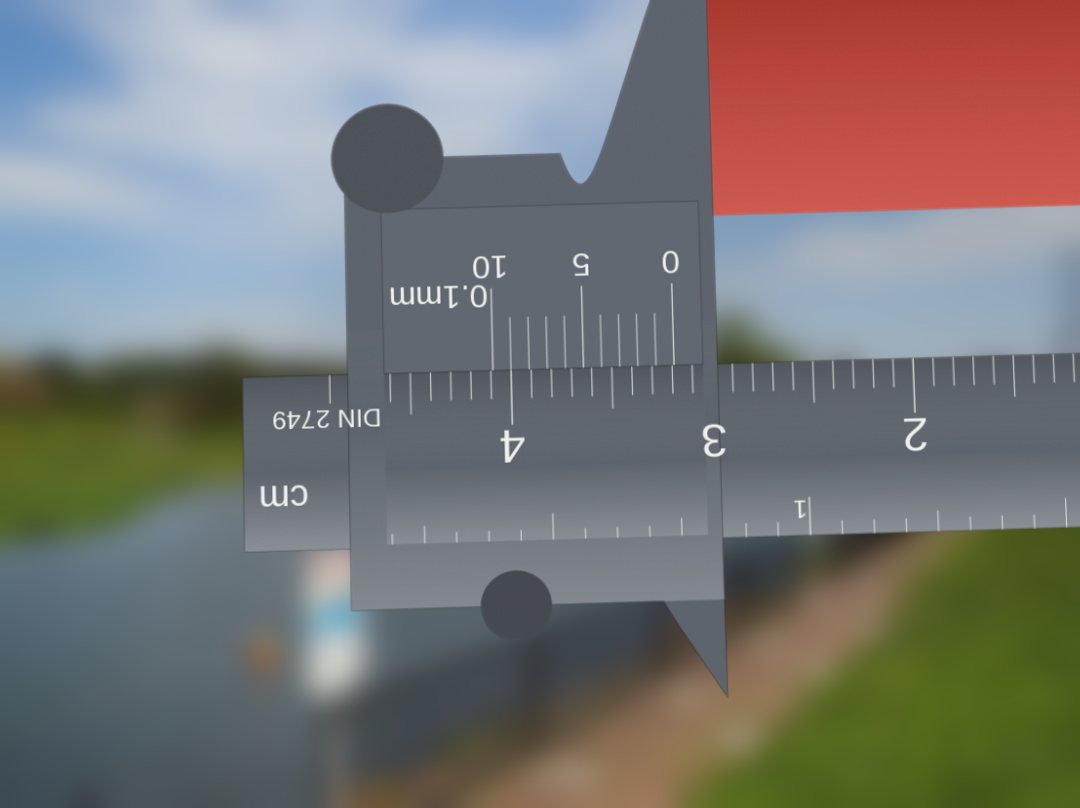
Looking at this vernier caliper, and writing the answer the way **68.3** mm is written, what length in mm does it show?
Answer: **31.9** mm
